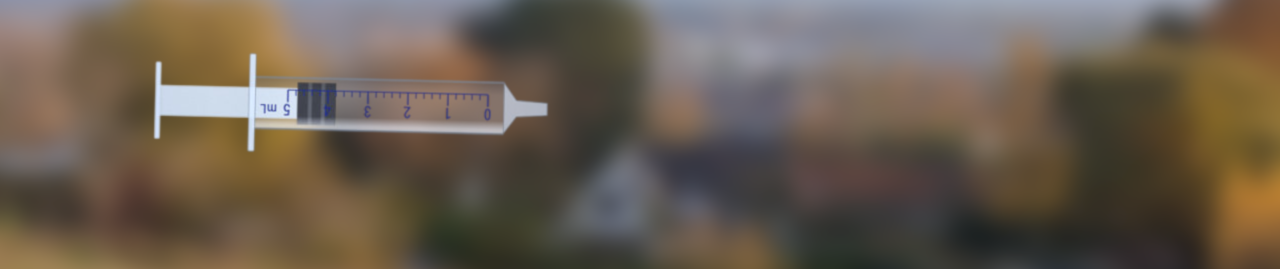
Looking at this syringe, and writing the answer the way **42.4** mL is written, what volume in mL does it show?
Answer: **3.8** mL
